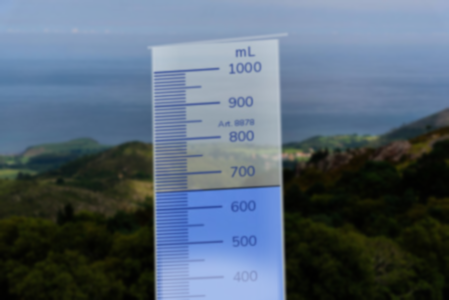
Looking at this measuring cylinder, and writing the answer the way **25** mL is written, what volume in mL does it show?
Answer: **650** mL
